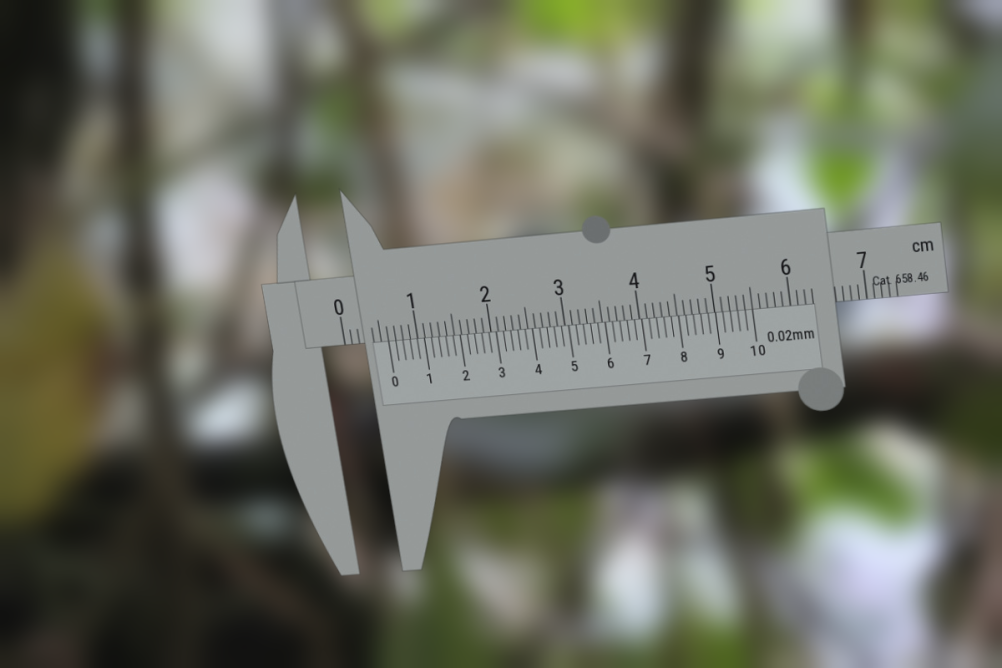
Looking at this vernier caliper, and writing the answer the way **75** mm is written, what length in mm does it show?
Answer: **6.0** mm
